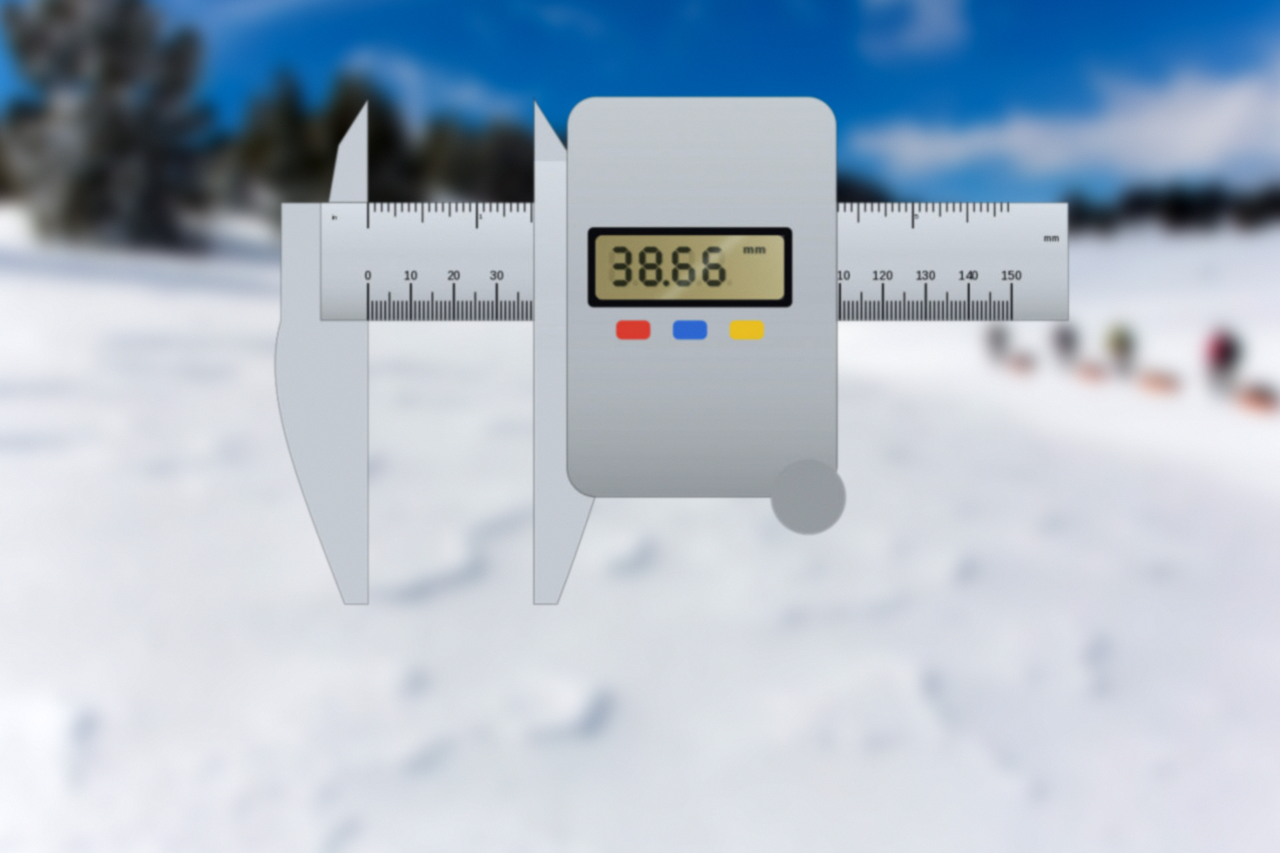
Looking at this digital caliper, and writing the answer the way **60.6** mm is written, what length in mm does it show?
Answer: **38.66** mm
